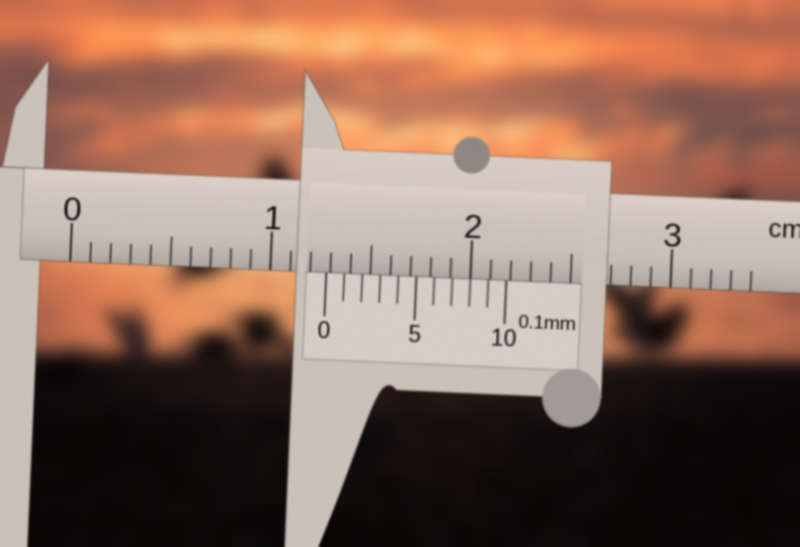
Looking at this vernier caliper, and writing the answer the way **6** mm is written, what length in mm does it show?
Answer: **12.8** mm
